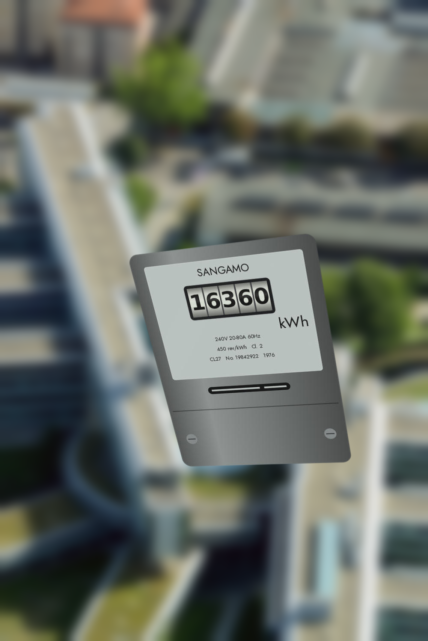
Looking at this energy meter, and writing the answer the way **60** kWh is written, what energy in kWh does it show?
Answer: **16360** kWh
